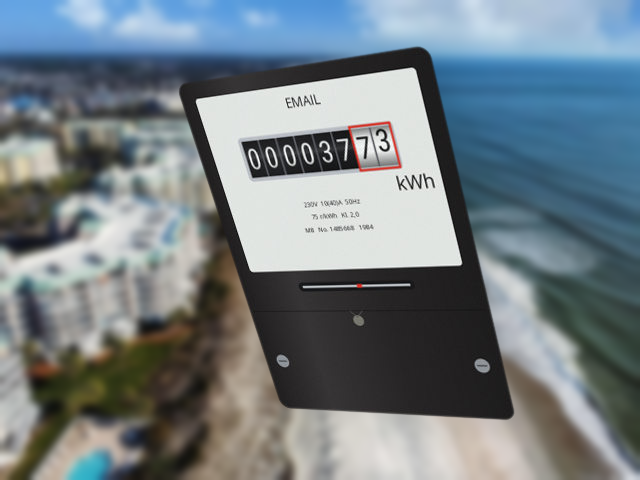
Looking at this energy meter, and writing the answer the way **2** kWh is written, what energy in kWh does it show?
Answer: **37.73** kWh
